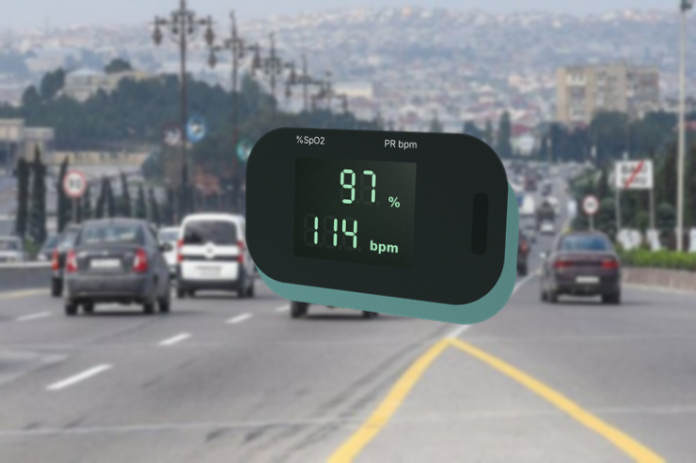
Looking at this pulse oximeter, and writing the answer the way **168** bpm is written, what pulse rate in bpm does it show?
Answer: **114** bpm
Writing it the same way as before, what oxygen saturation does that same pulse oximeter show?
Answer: **97** %
